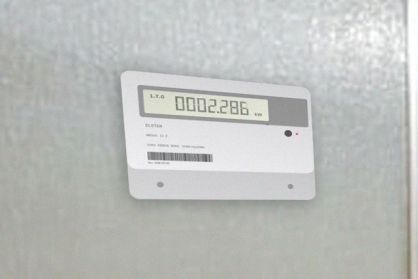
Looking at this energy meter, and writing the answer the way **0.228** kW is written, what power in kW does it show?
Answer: **2.286** kW
